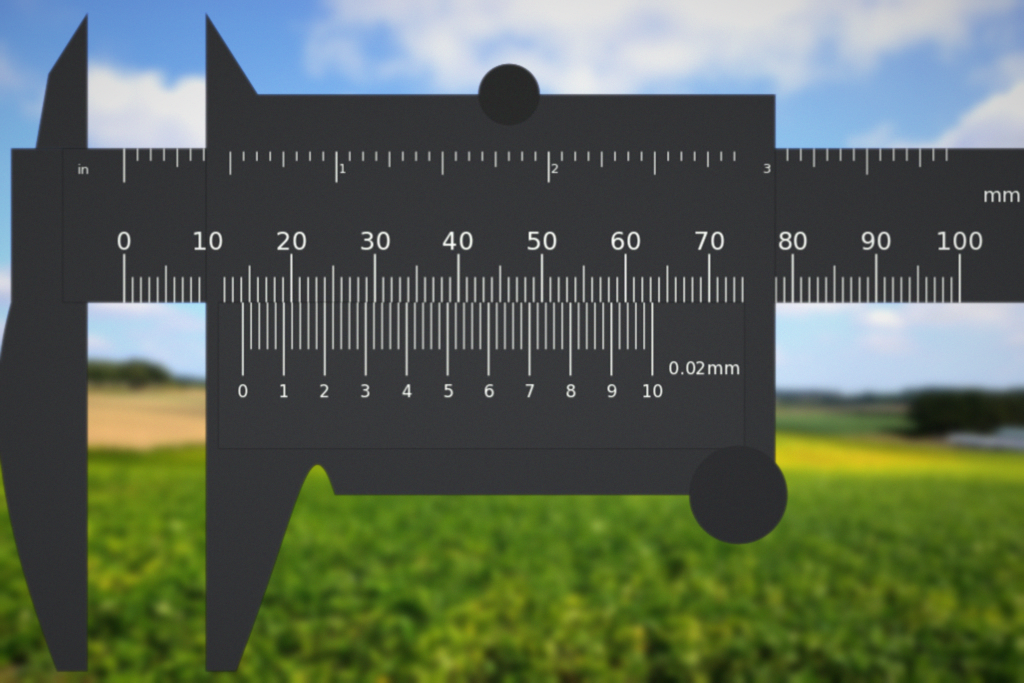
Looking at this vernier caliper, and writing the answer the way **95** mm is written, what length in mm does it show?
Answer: **14.2** mm
